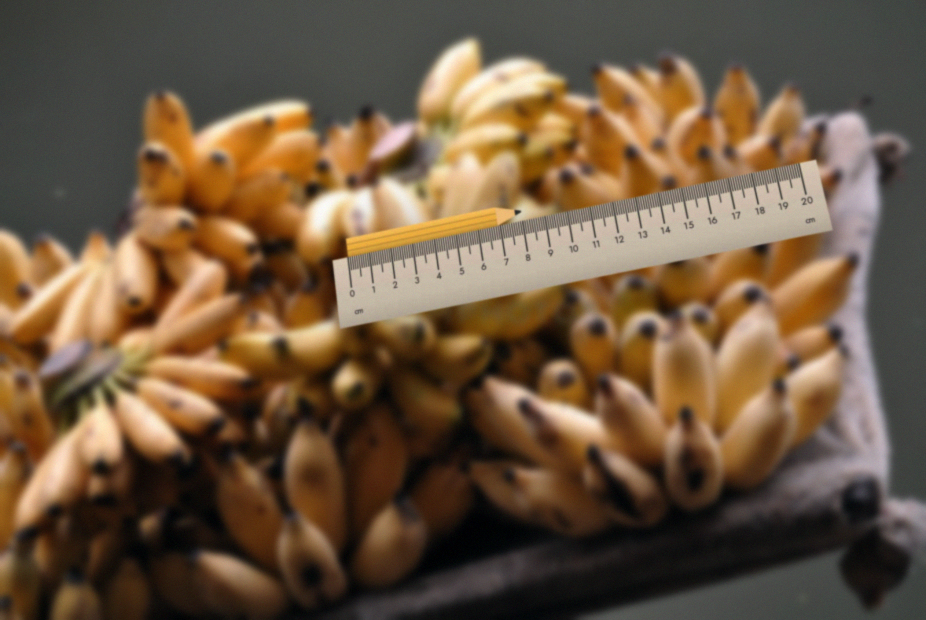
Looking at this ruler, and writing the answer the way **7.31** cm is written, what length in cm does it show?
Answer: **8** cm
